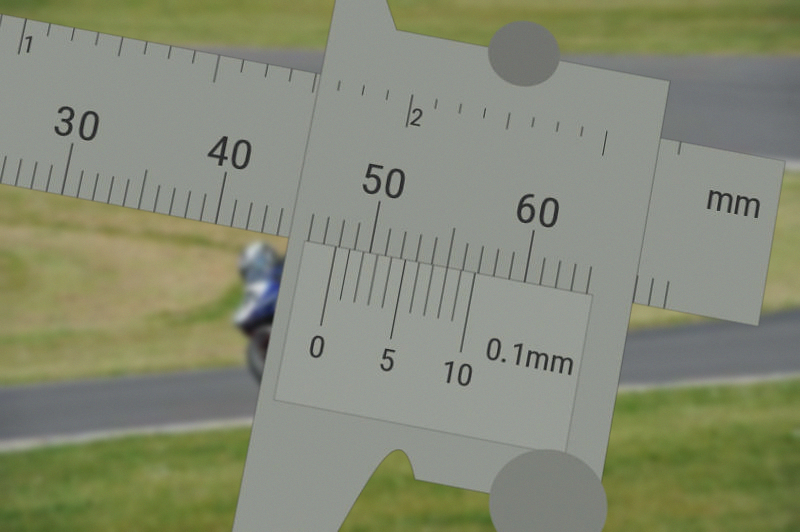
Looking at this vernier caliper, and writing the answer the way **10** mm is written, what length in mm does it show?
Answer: **47.8** mm
